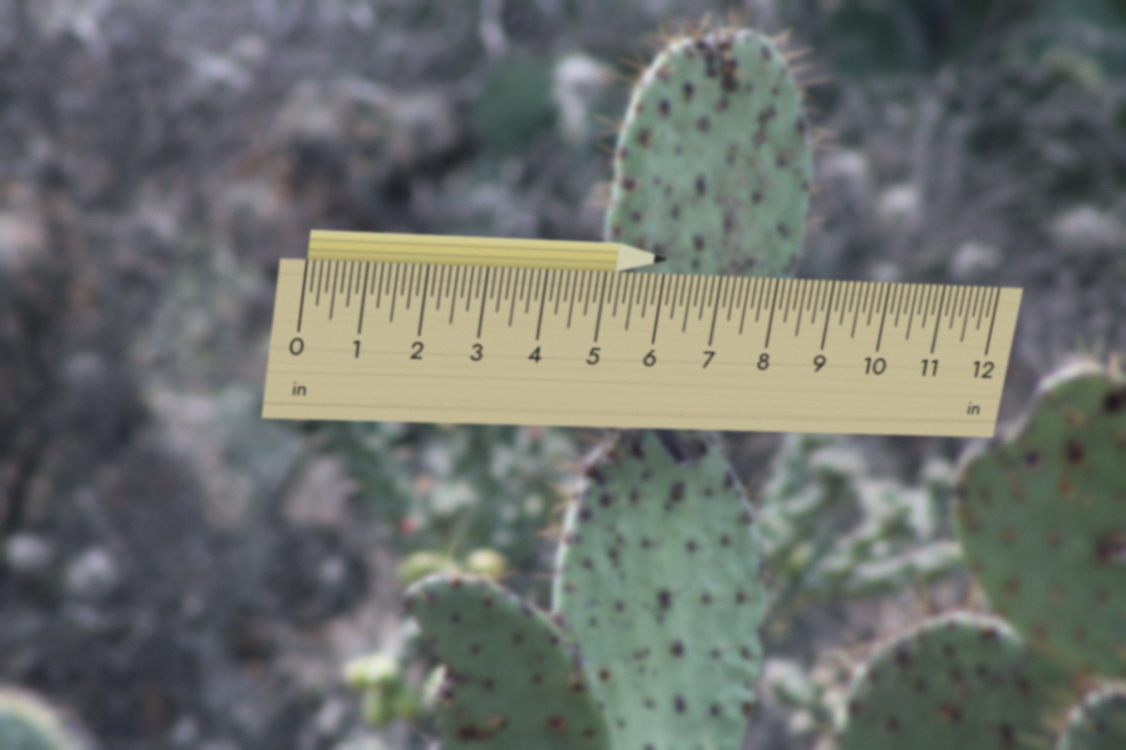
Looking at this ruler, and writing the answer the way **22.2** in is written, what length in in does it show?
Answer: **6** in
